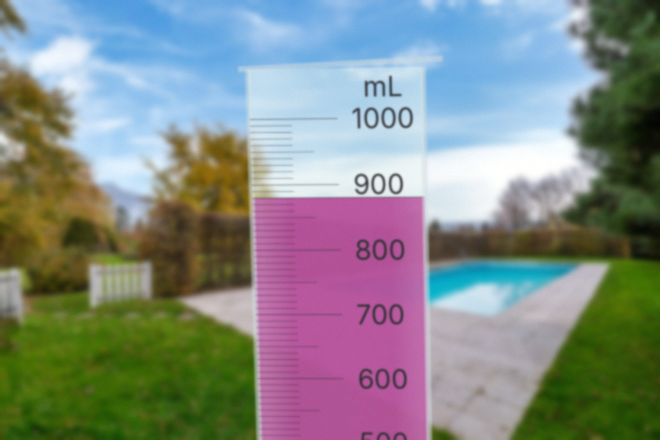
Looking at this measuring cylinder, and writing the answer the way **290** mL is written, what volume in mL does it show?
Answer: **880** mL
